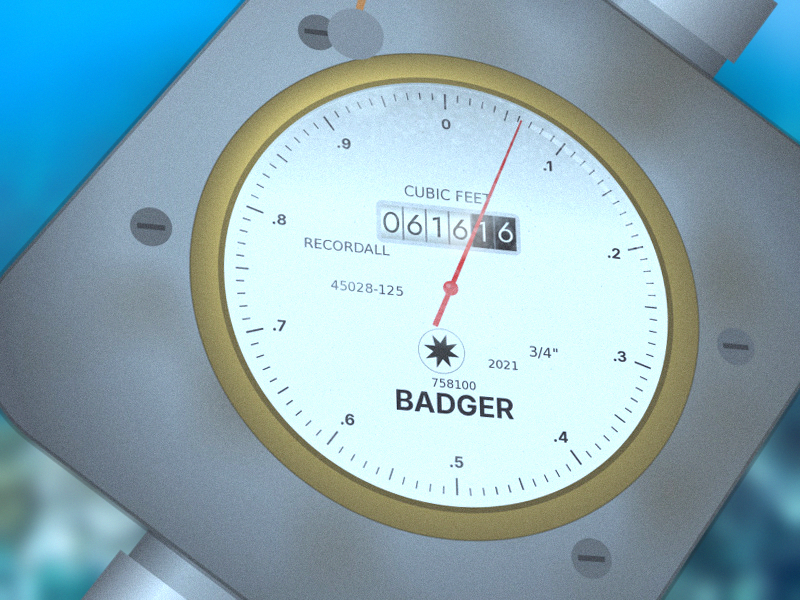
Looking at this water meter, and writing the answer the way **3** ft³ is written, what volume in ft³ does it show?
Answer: **61616.06** ft³
